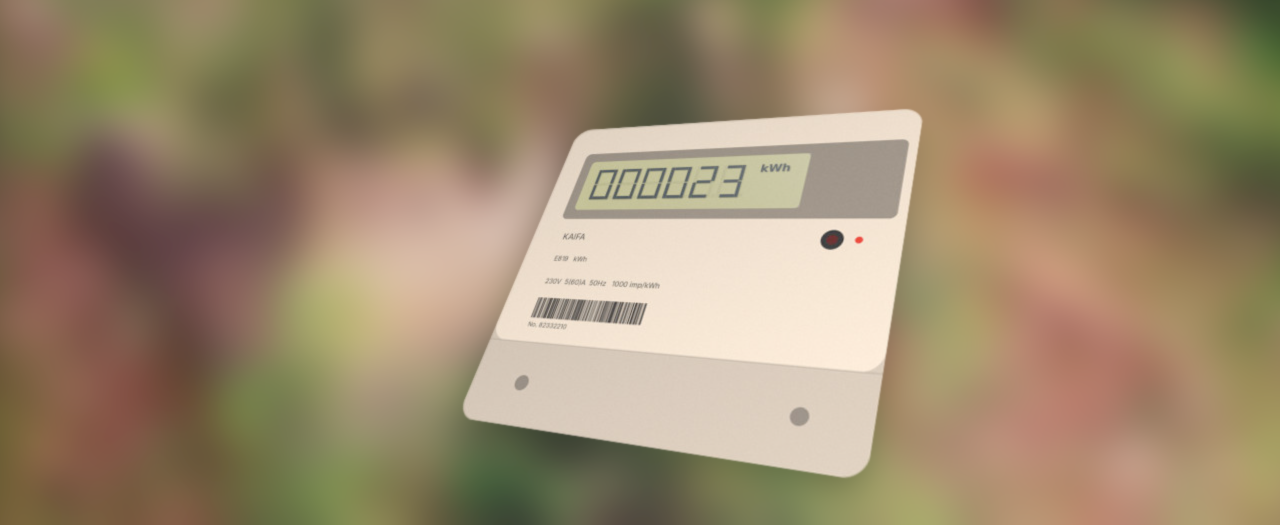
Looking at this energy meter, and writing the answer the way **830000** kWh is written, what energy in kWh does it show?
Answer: **23** kWh
